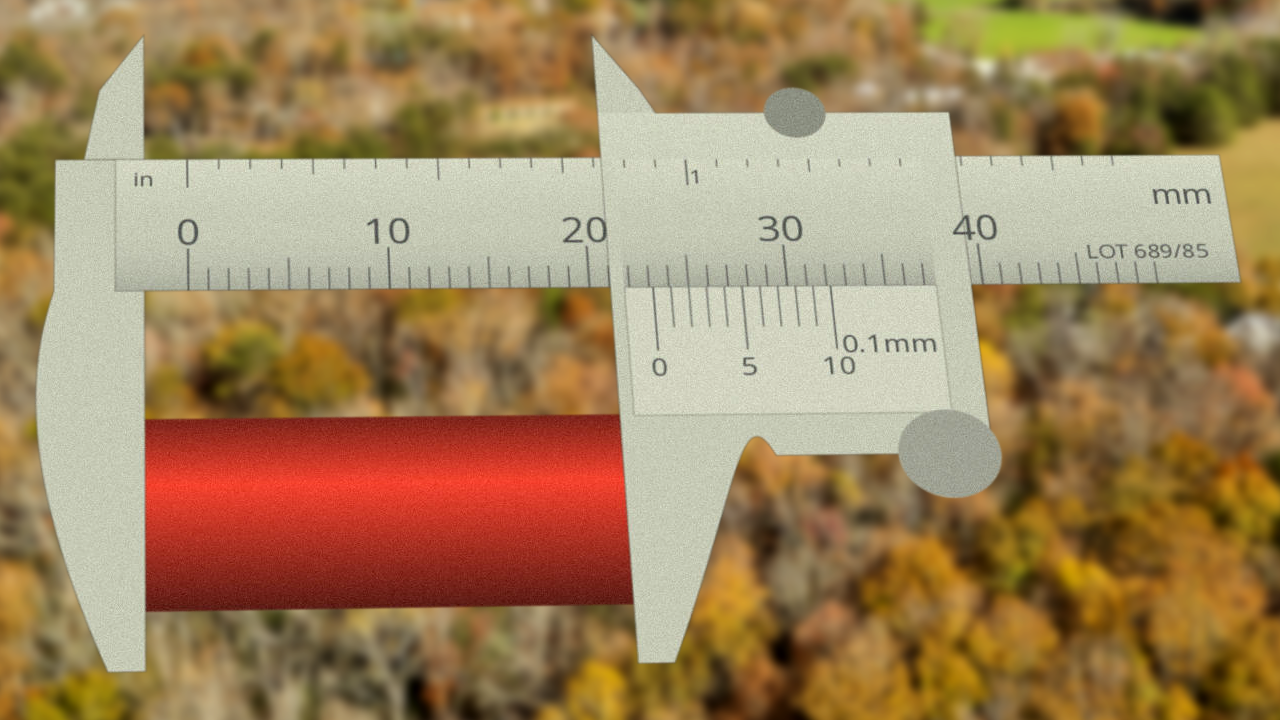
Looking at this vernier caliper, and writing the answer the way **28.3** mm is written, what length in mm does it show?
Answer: **23.2** mm
